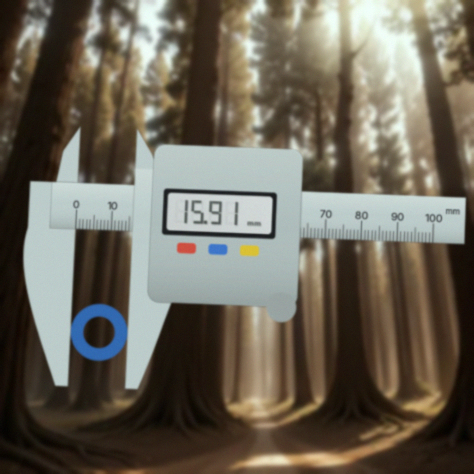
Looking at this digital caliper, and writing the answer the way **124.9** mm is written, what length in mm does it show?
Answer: **15.91** mm
